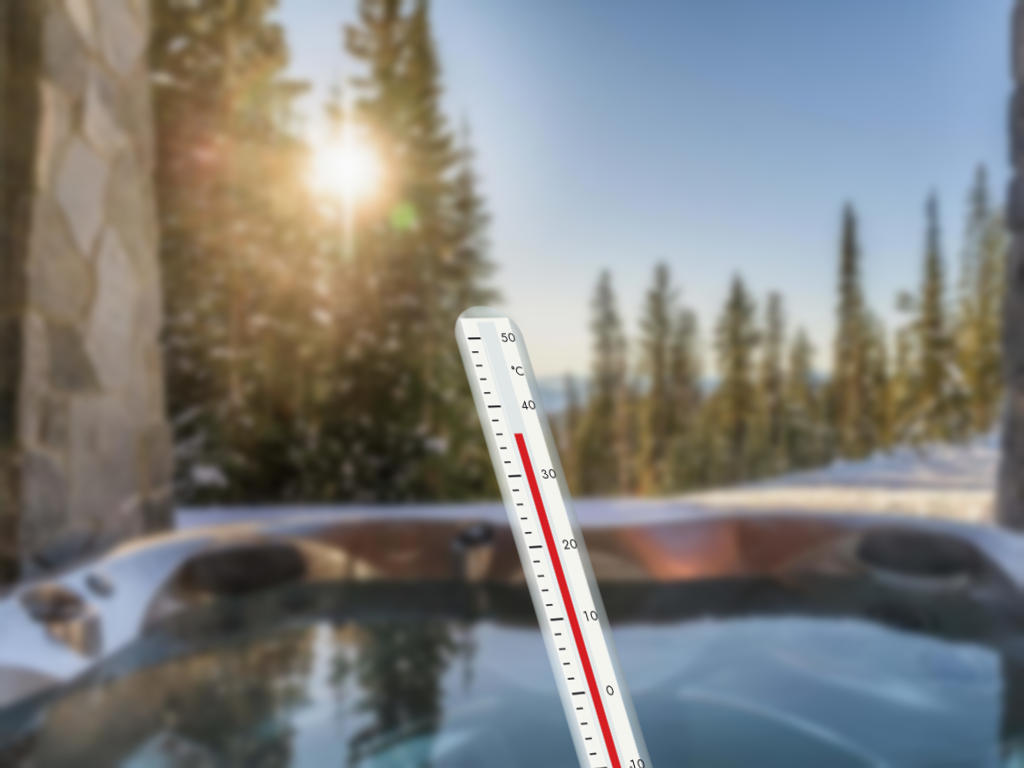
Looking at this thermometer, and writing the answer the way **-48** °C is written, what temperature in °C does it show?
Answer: **36** °C
